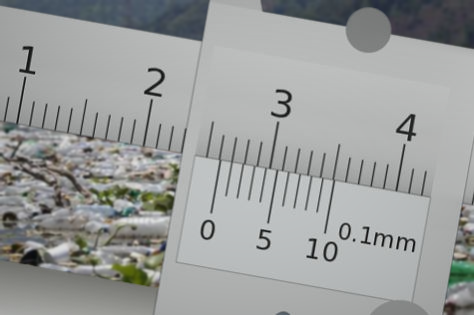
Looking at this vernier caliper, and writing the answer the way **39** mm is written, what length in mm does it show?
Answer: **26.1** mm
